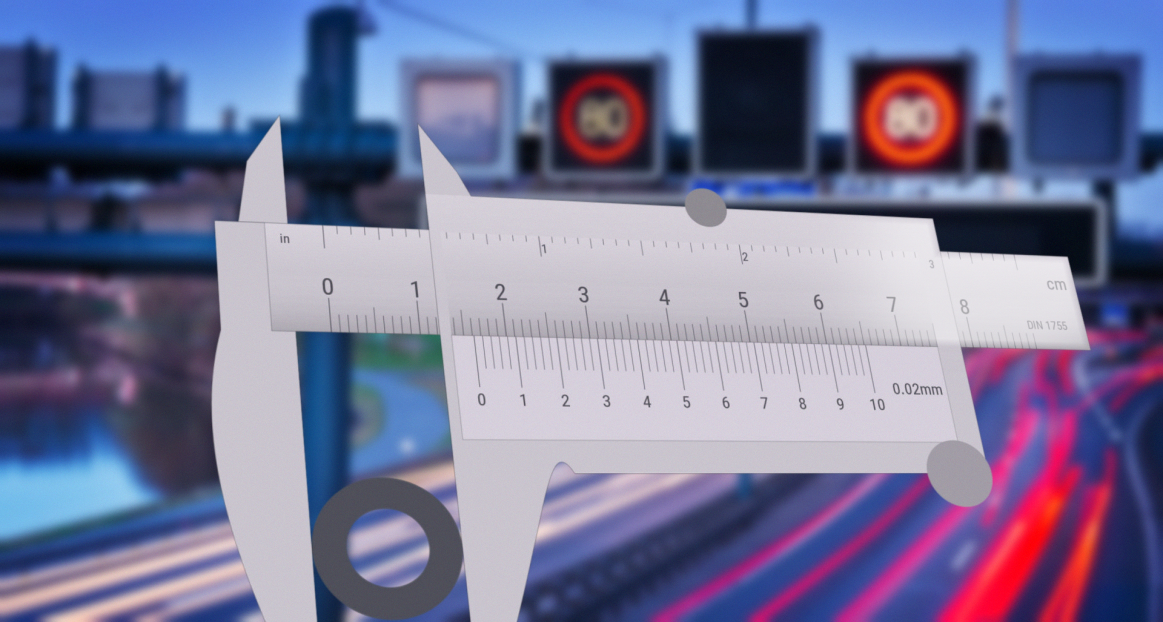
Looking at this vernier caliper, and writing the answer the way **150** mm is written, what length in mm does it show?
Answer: **16.2** mm
